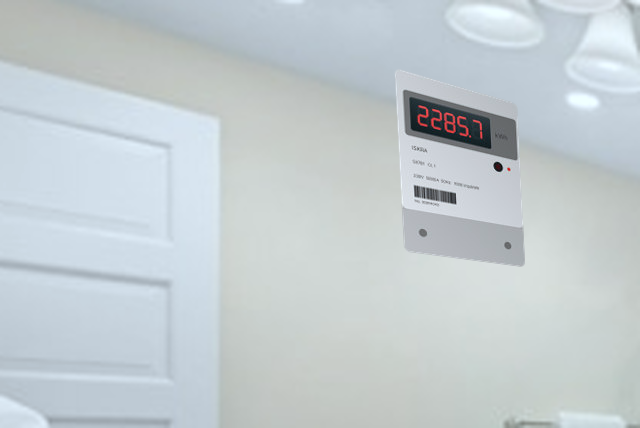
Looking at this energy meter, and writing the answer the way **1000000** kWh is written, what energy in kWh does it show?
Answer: **2285.7** kWh
